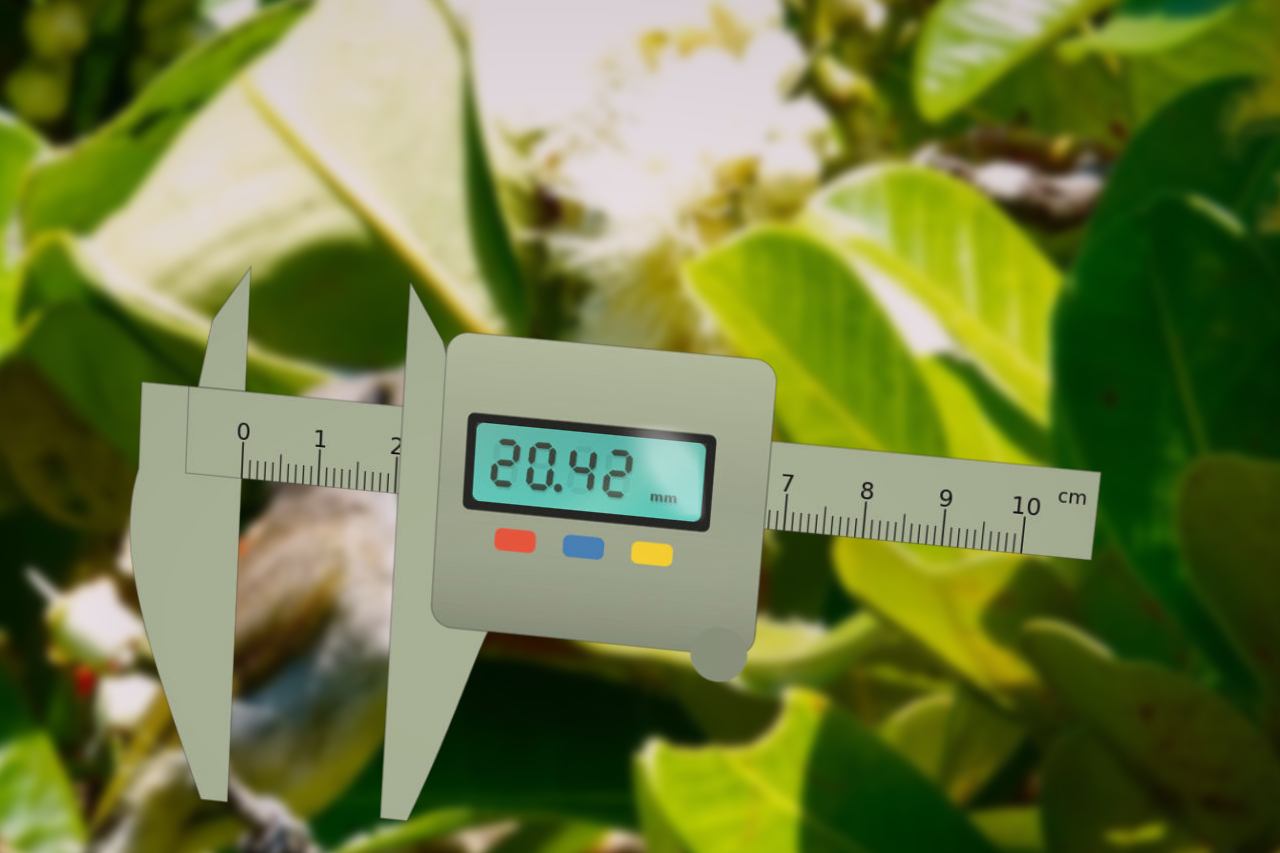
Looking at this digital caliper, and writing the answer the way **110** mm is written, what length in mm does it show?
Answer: **20.42** mm
